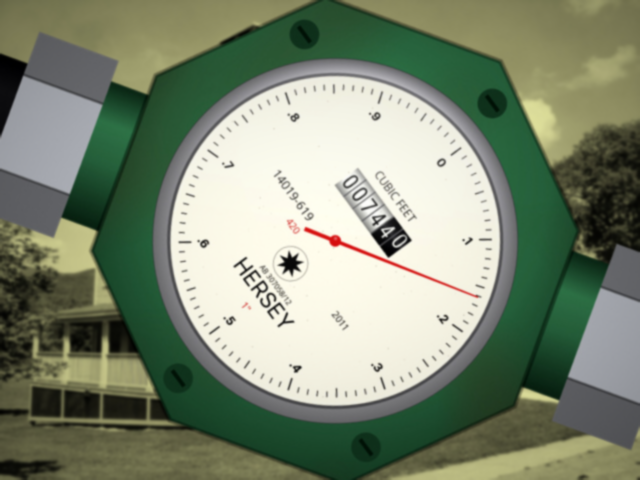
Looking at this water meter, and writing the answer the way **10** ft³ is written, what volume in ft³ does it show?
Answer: **7440.16** ft³
